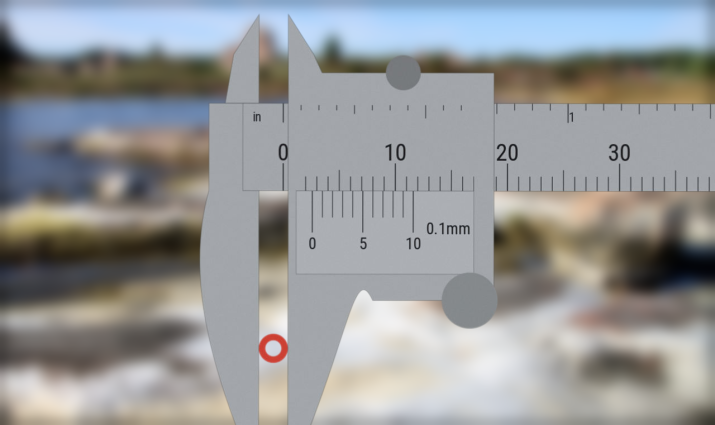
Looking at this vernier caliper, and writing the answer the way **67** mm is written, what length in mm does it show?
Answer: **2.6** mm
